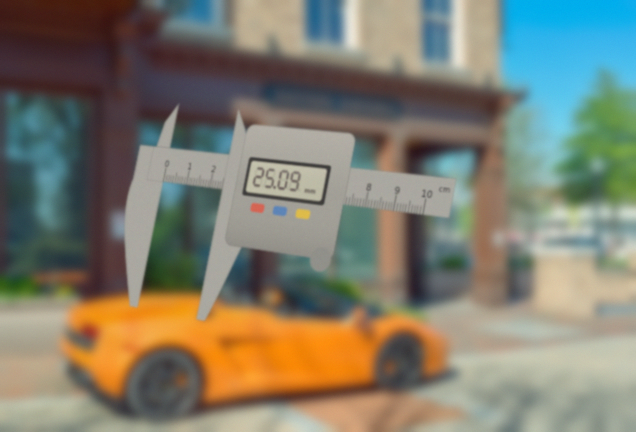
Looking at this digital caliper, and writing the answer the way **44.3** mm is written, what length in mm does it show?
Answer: **25.09** mm
